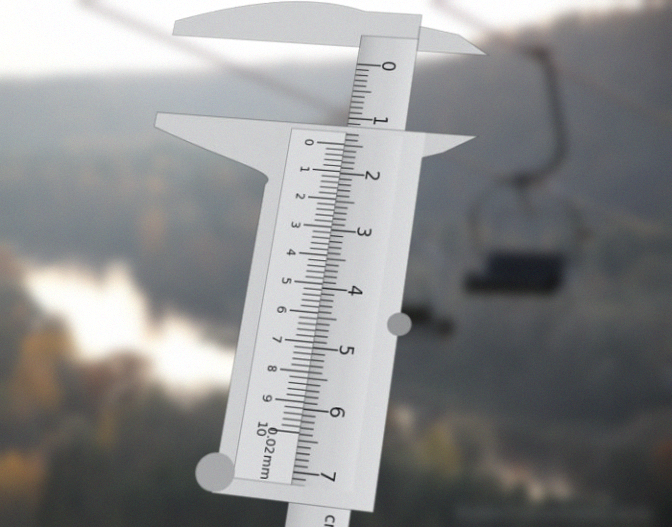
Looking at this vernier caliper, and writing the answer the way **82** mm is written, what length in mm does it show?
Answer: **14.8** mm
